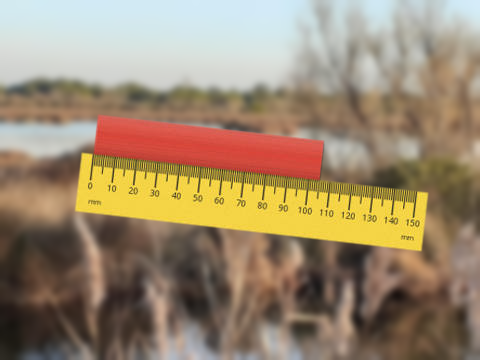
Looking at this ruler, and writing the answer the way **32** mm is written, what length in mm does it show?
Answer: **105** mm
